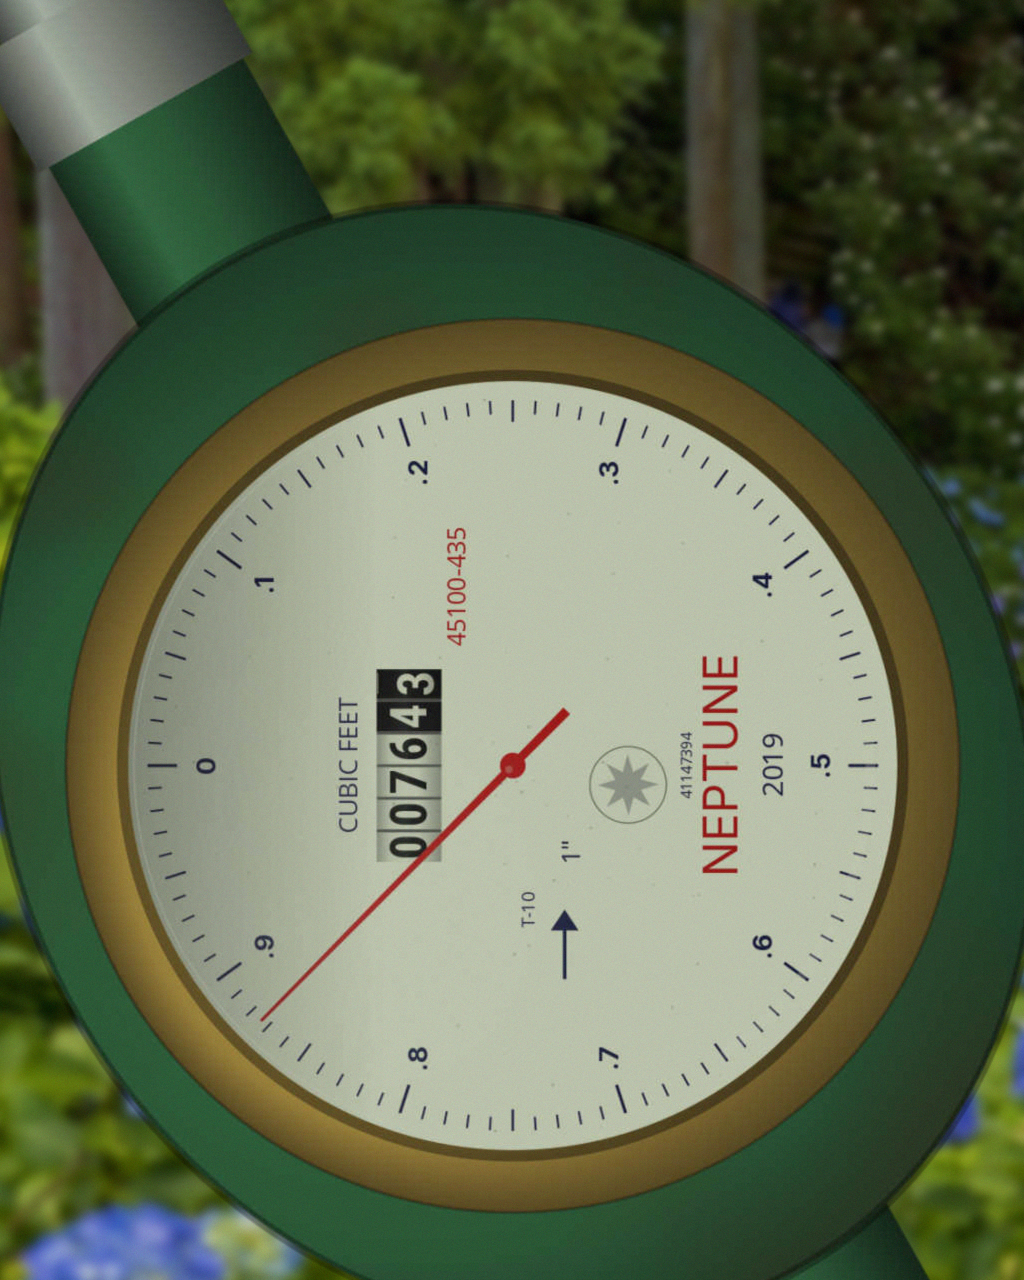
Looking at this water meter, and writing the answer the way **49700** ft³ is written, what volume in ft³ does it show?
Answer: **7642.87** ft³
